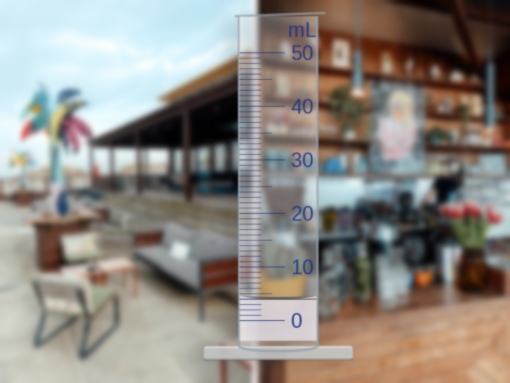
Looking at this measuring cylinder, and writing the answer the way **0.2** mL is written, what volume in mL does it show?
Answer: **4** mL
